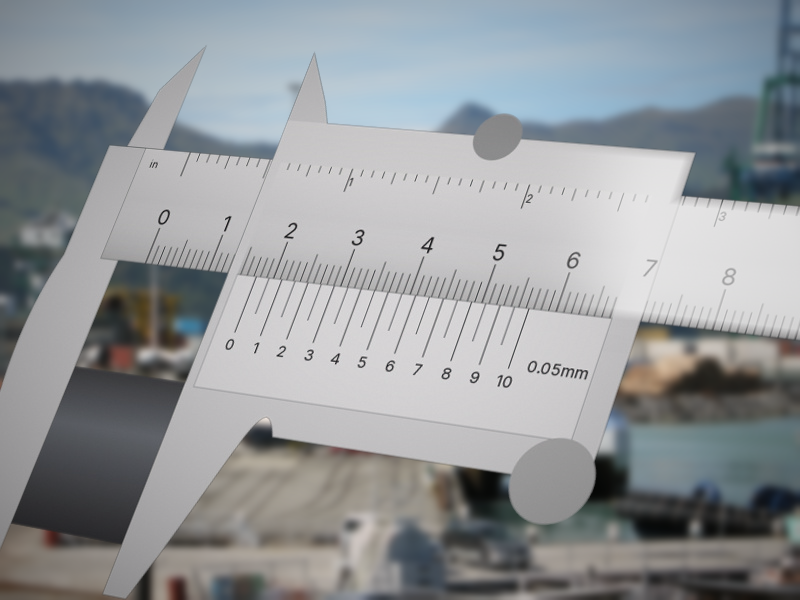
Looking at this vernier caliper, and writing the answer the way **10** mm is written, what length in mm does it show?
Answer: **17.4** mm
